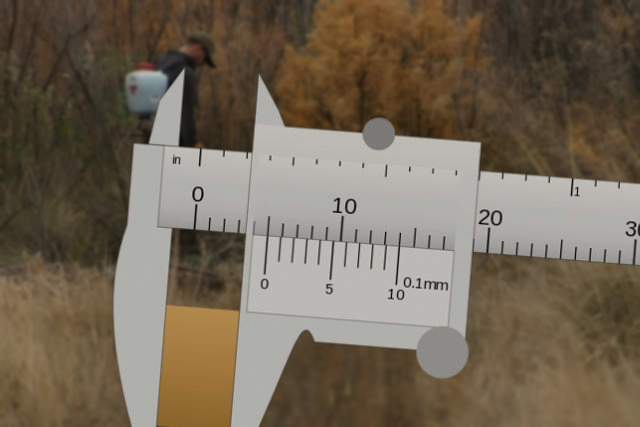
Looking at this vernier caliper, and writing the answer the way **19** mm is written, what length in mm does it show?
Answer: **5.0** mm
